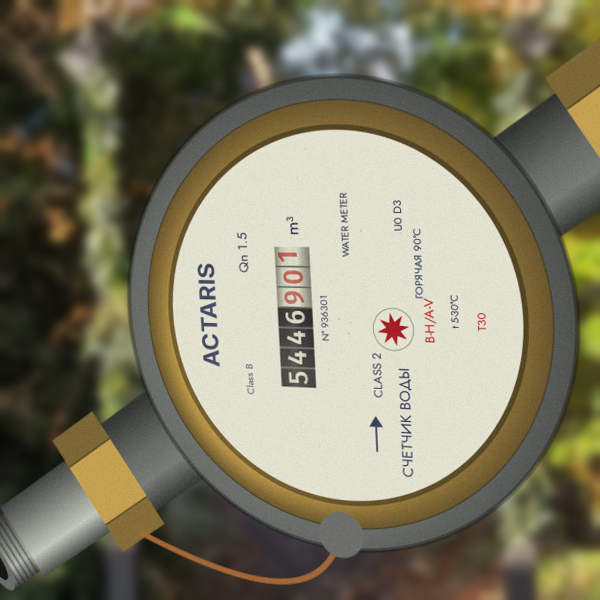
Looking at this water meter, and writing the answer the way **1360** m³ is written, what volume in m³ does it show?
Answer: **5446.901** m³
